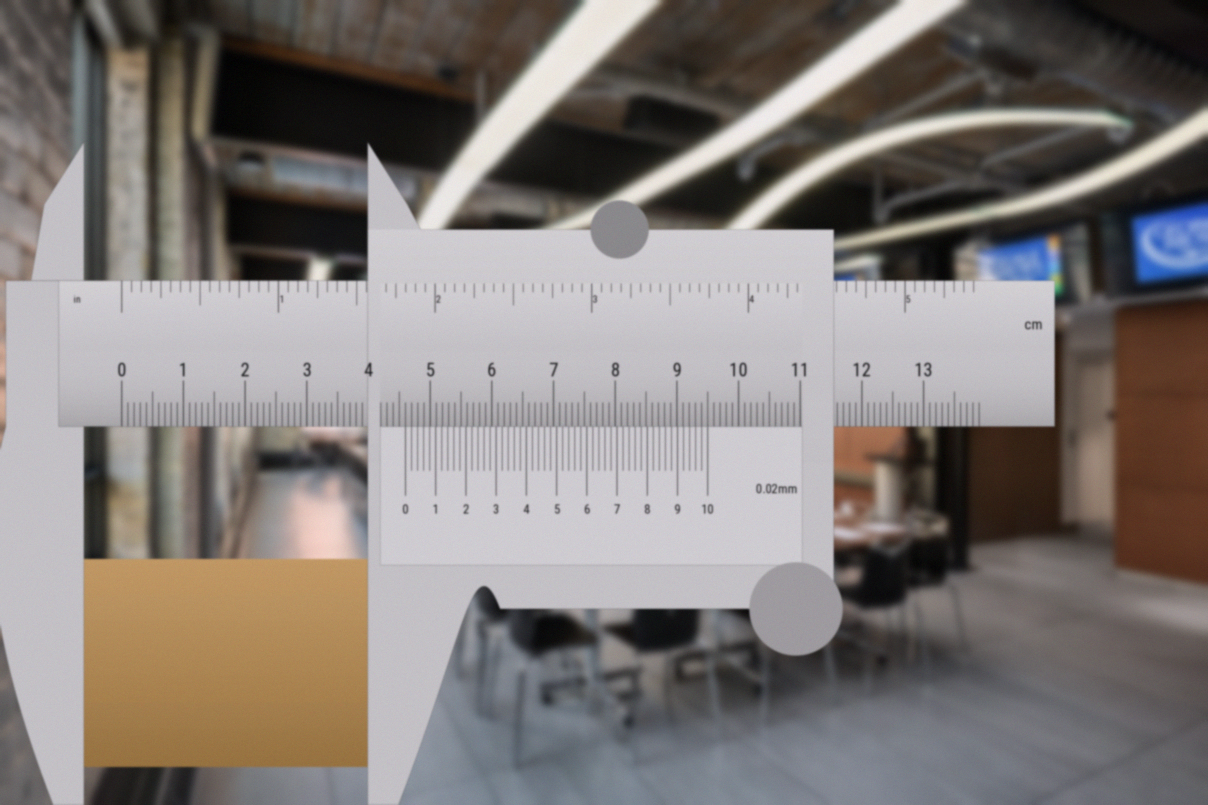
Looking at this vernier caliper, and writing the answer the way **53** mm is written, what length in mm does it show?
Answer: **46.0** mm
